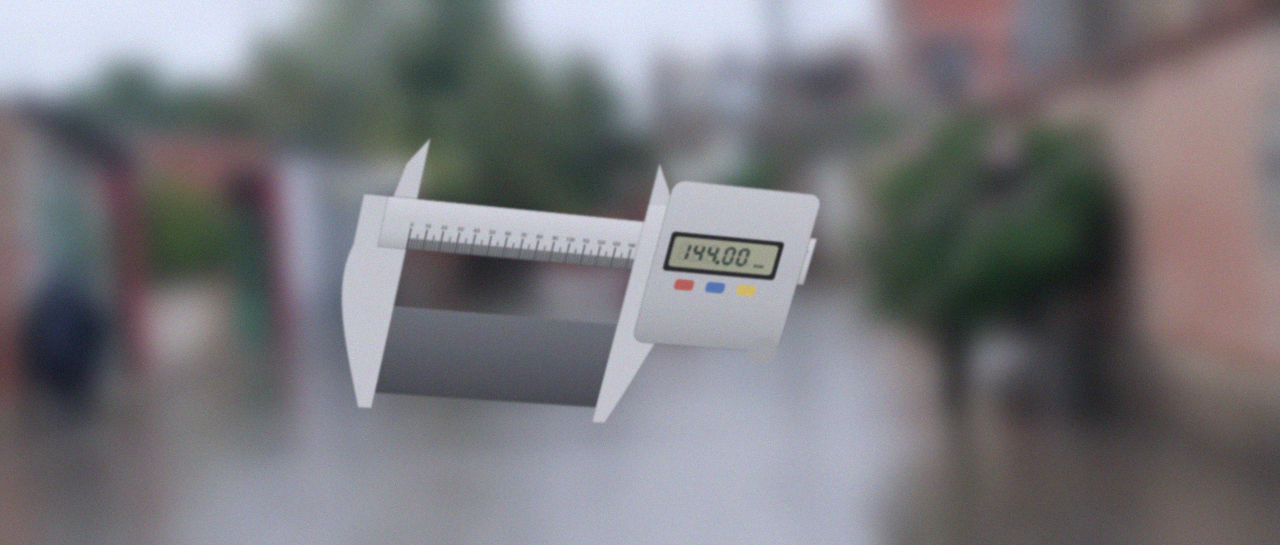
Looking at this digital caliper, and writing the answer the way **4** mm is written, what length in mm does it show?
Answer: **144.00** mm
